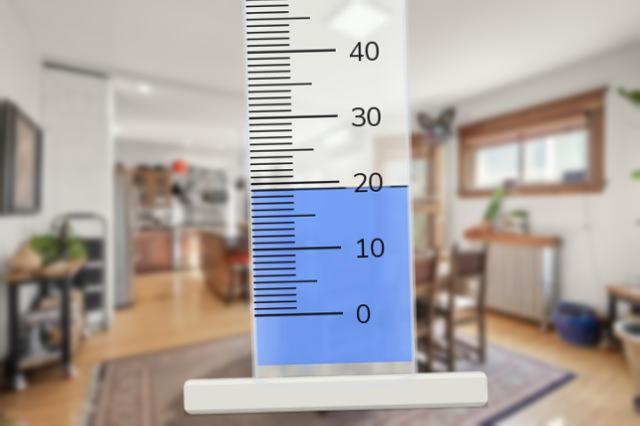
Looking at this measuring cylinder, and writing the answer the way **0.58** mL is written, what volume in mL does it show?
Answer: **19** mL
